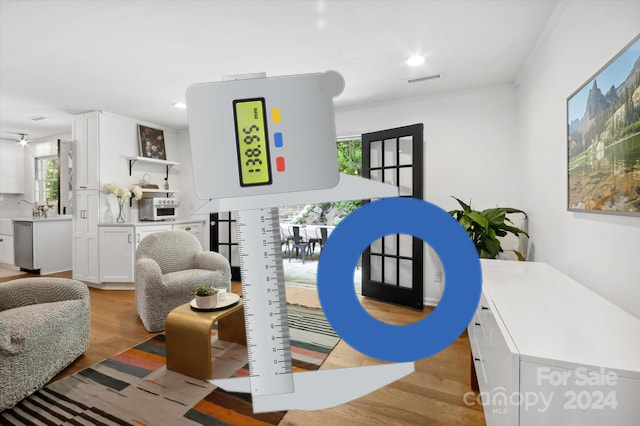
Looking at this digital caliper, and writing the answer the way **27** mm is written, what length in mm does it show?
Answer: **138.95** mm
